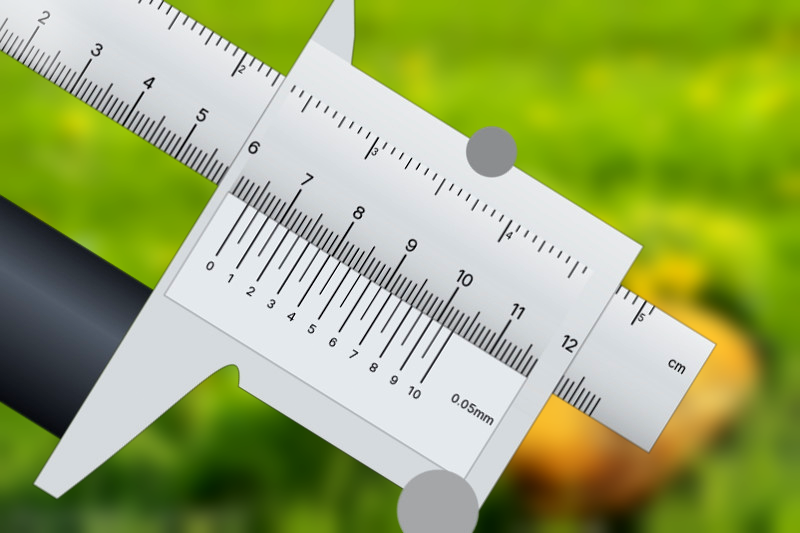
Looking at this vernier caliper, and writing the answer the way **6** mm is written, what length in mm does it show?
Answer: **64.0** mm
